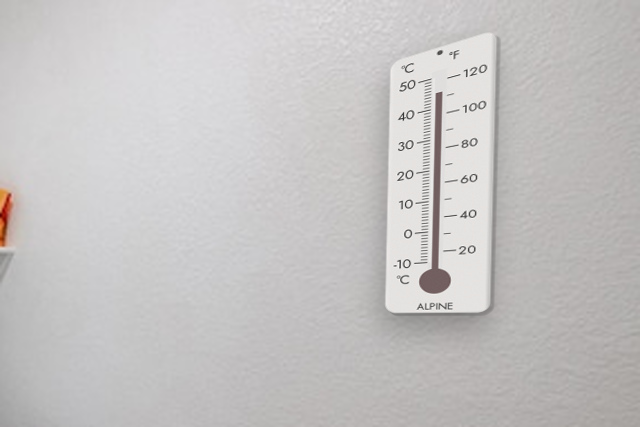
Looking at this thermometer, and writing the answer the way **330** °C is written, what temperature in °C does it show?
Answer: **45** °C
